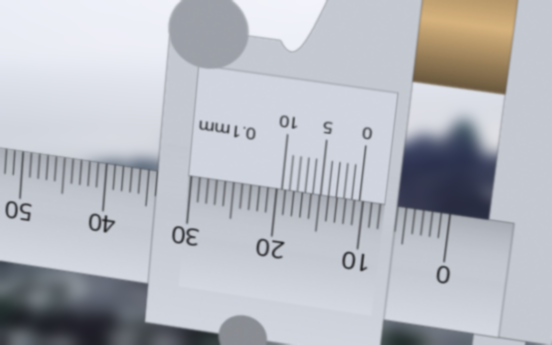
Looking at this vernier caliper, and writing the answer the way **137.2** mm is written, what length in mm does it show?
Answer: **10.4** mm
